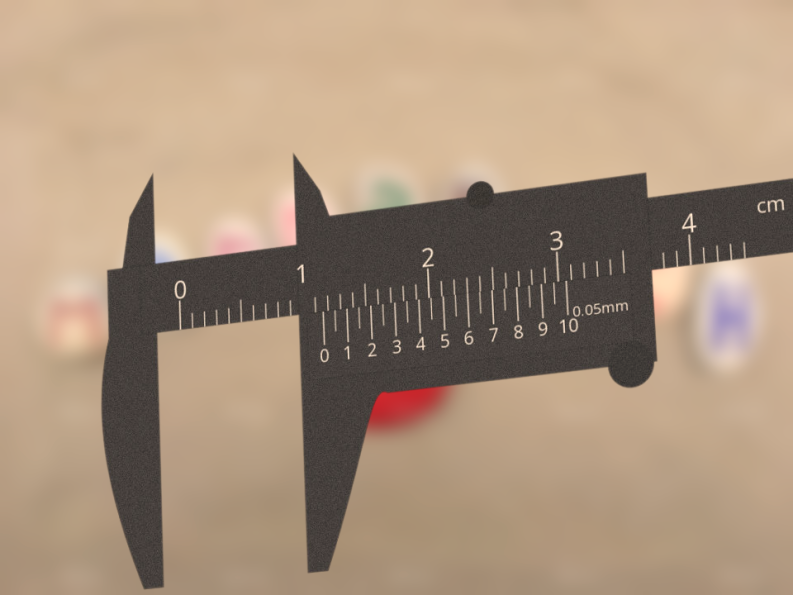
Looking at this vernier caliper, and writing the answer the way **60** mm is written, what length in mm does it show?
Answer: **11.6** mm
